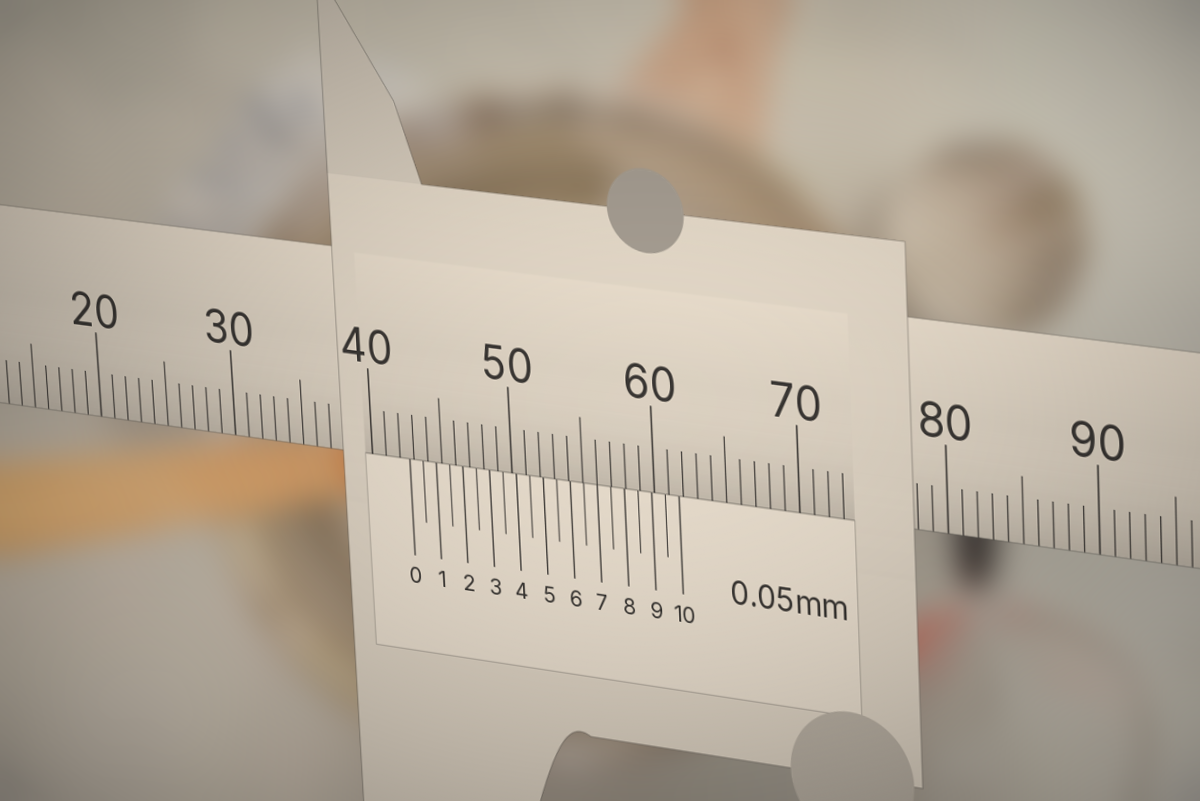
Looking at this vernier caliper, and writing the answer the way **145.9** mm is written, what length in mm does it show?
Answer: **42.7** mm
